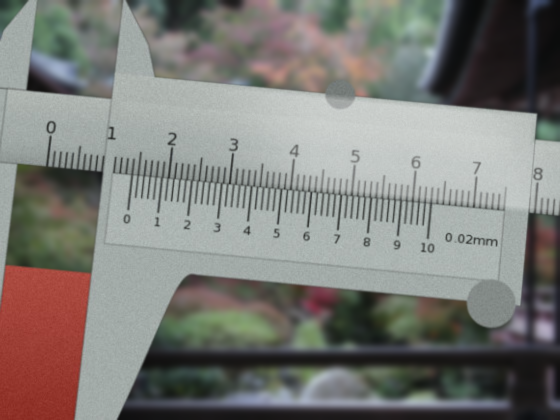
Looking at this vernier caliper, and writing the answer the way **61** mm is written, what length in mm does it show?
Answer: **14.0** mm
